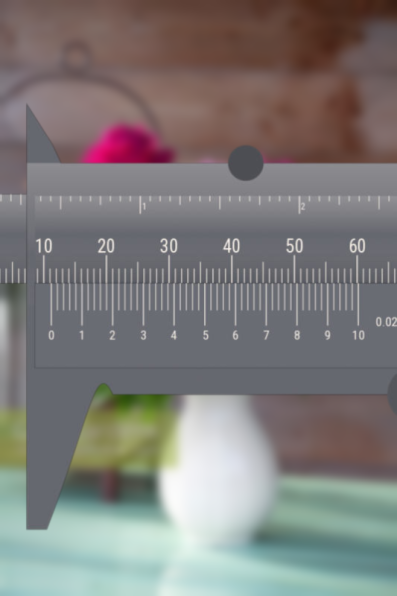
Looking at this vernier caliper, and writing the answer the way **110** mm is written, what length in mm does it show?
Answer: **11.2** mm
